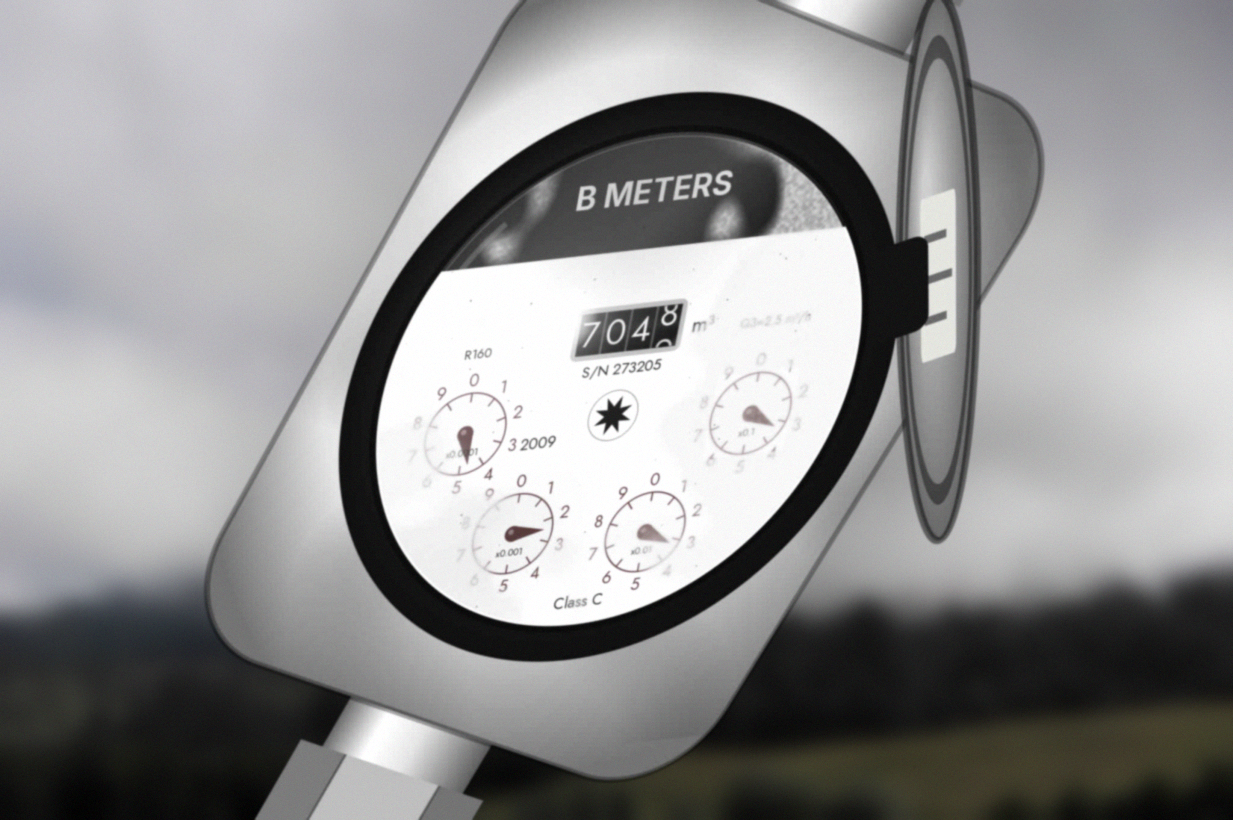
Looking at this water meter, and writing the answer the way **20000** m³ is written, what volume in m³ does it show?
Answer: **7048.3324** m³
